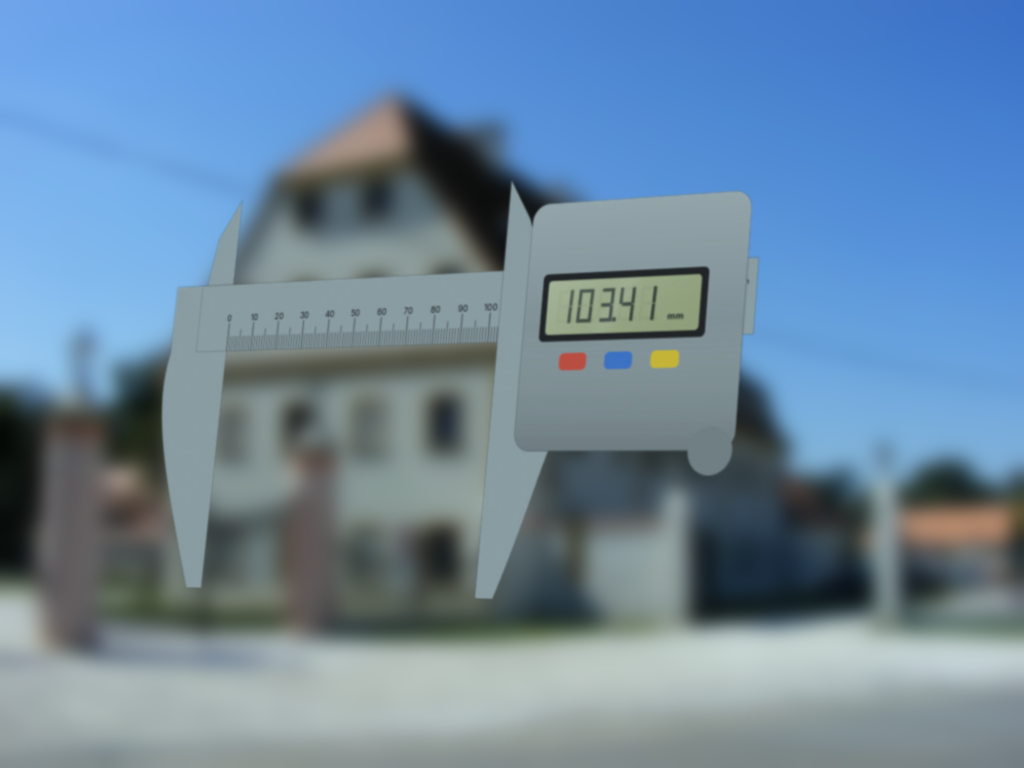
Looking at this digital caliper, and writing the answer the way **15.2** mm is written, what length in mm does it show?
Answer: **103.41** mm
